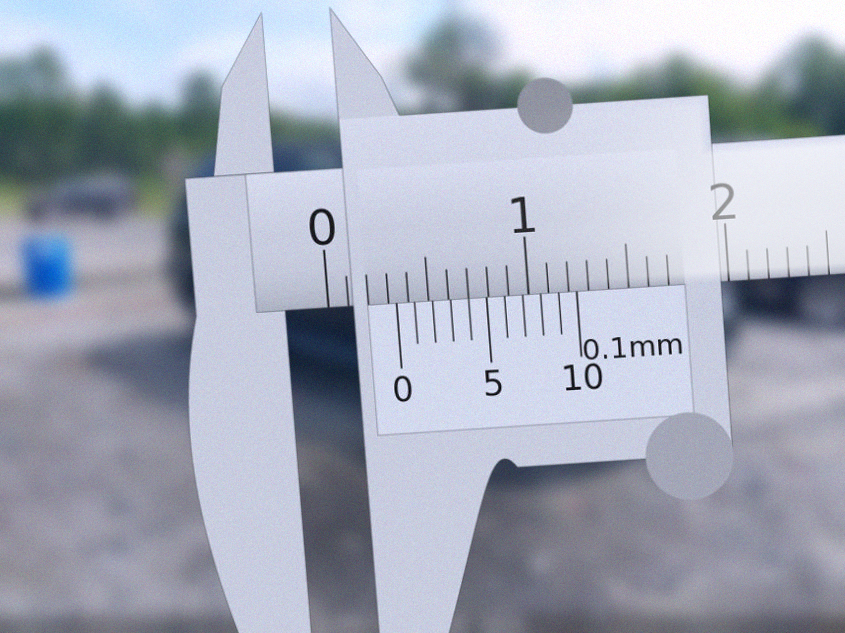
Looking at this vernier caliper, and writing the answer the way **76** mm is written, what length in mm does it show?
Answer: **3.4** mm
